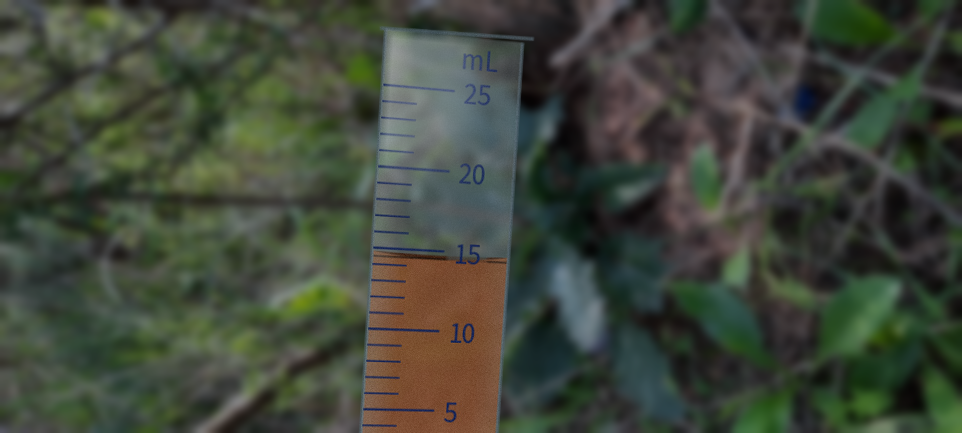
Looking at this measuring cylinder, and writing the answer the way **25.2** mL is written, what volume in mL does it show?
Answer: **14.5** mL
